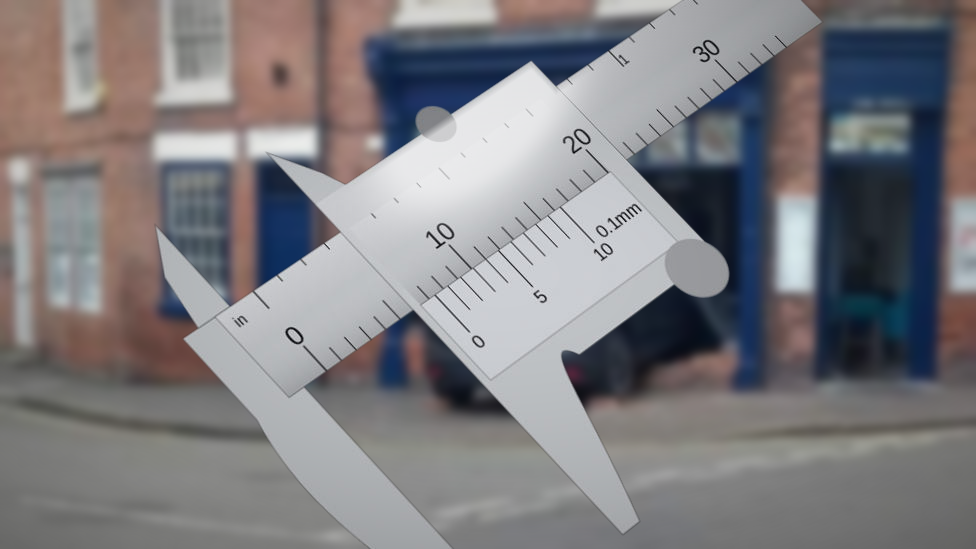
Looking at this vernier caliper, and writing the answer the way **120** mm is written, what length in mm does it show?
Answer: **7.4** mm
